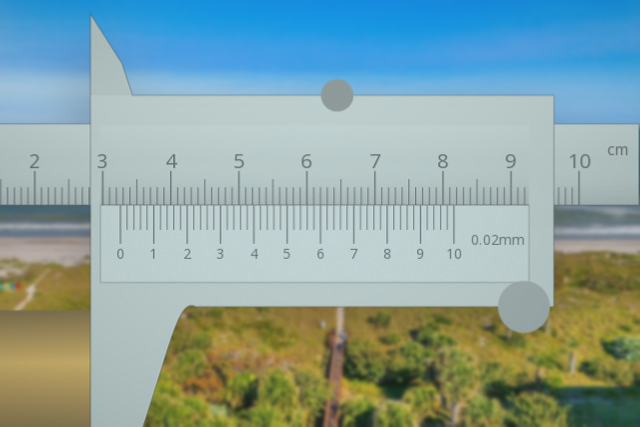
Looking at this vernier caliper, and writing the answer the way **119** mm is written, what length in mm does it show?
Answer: **32.6** mm
